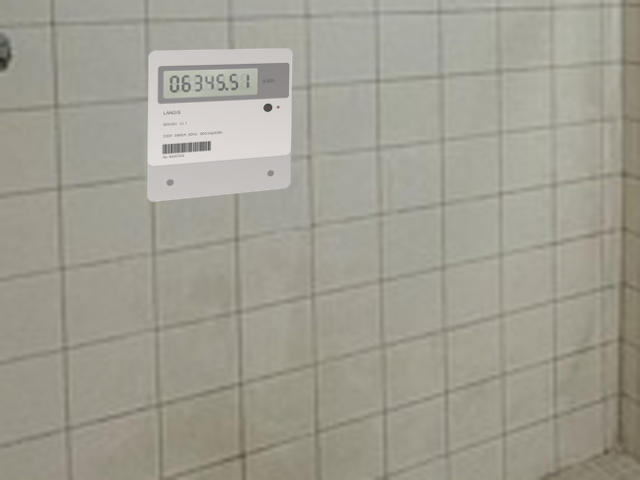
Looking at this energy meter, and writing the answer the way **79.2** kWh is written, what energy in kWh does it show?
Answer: **6345.51** kWh
